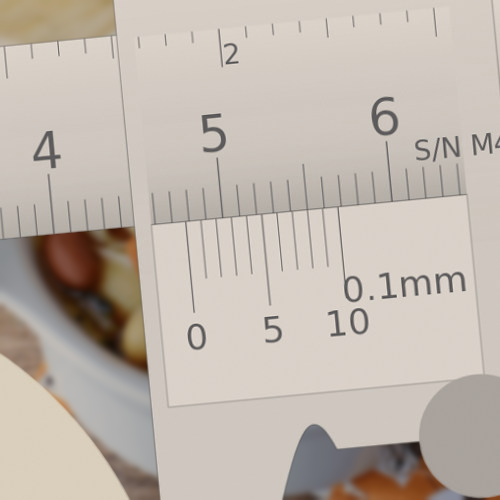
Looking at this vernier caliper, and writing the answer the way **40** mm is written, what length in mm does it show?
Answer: **47.8** mm
